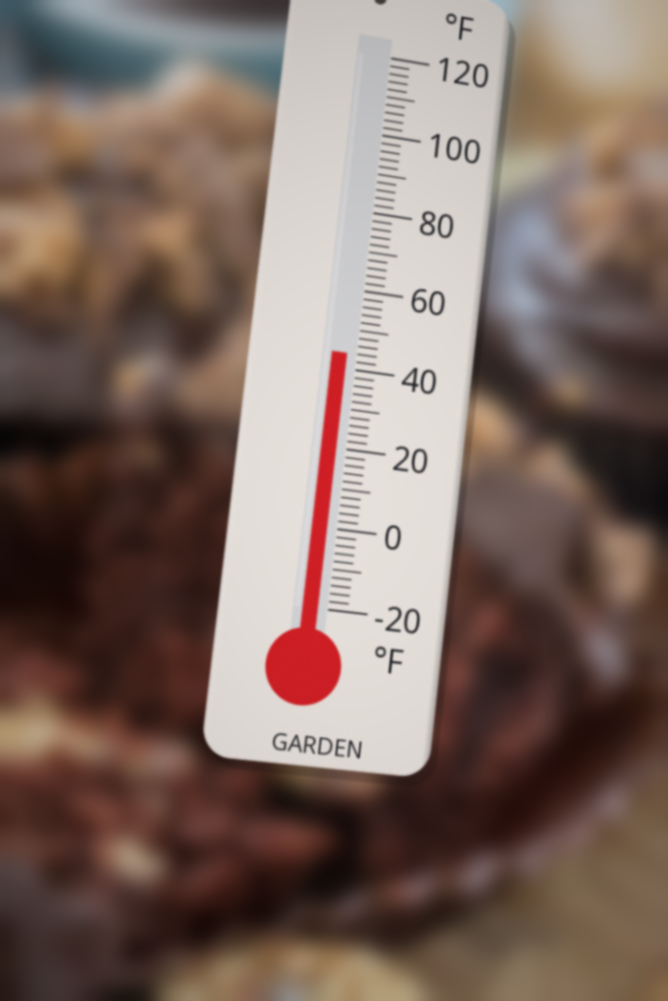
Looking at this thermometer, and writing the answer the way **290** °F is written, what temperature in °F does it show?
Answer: **44** °F
